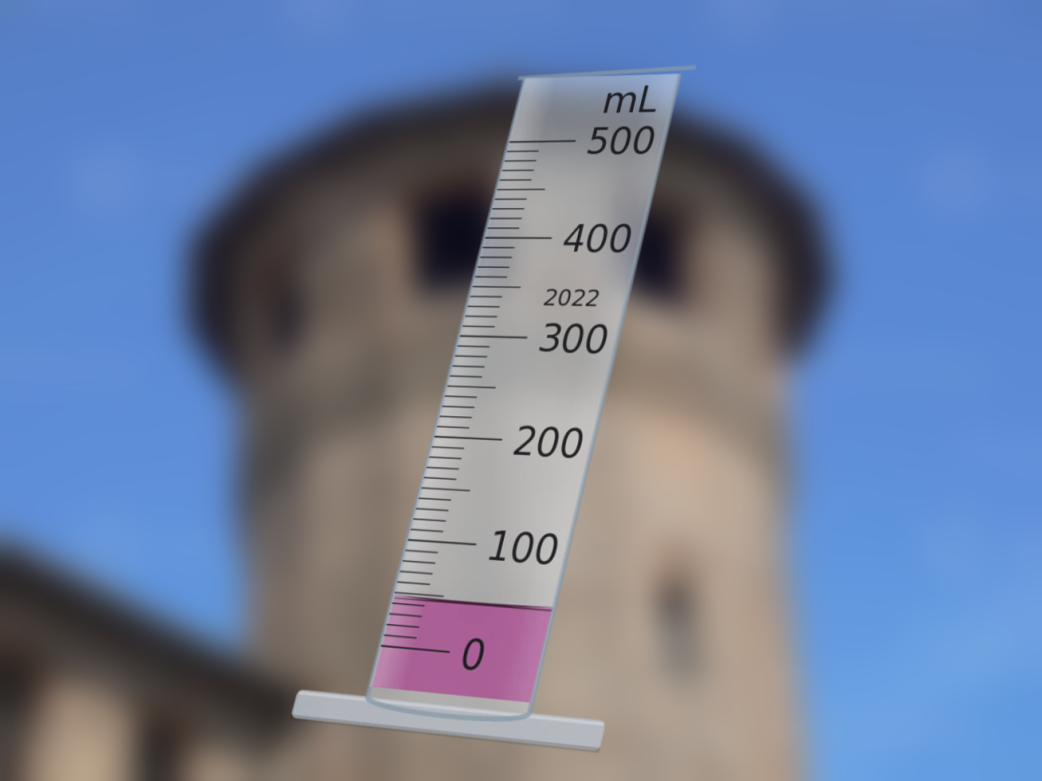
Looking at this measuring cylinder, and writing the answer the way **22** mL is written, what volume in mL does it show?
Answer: **45** mL
